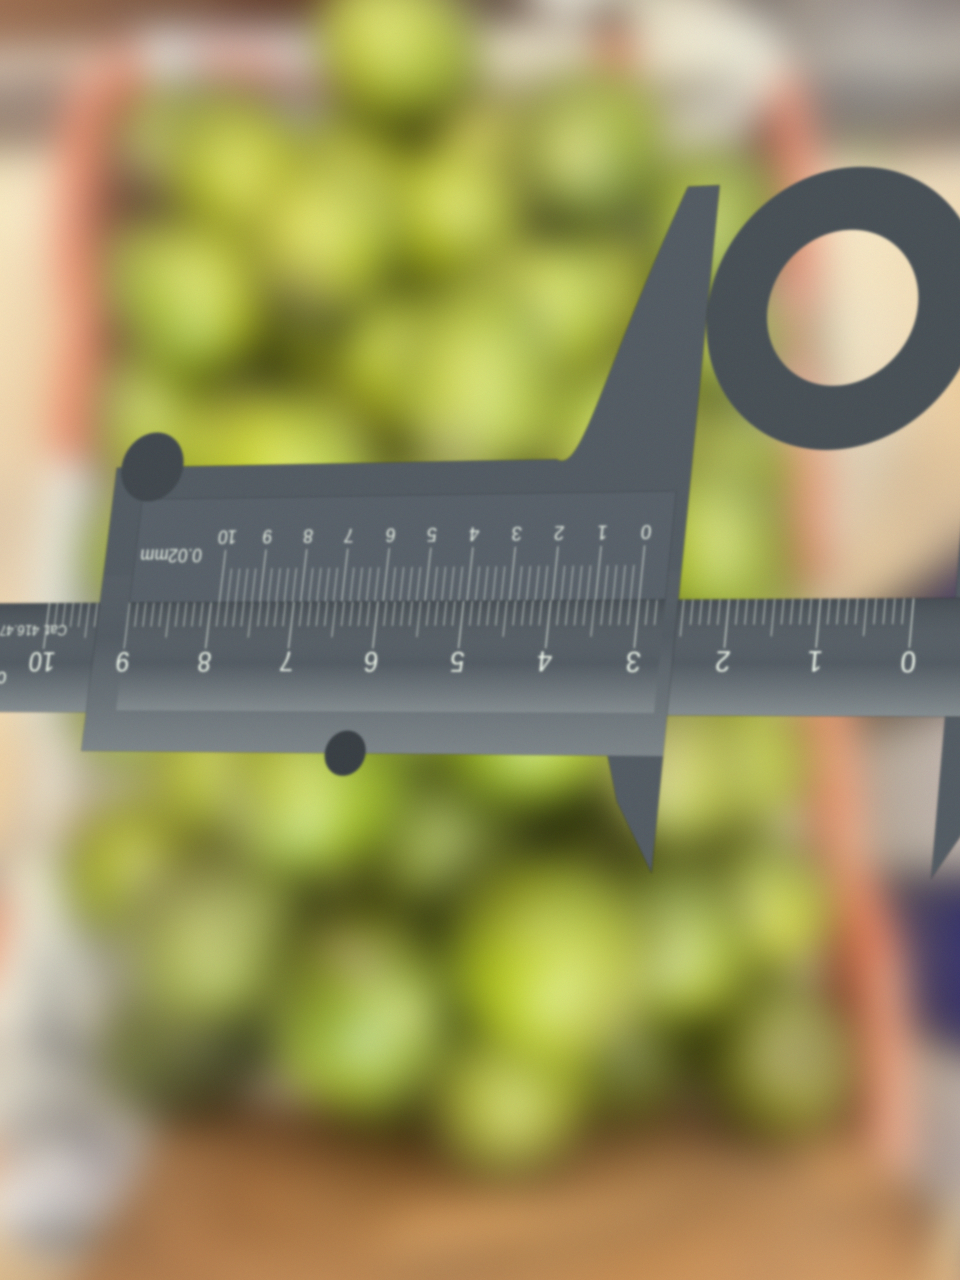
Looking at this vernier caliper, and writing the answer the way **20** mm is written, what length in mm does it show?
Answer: **30.0** mm
